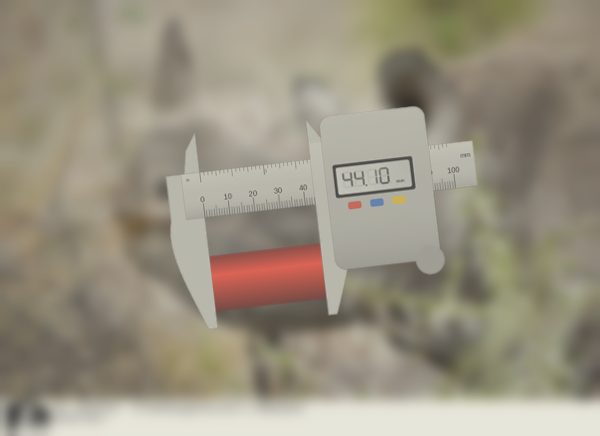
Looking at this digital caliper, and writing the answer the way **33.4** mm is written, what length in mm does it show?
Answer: **44.10** mm
